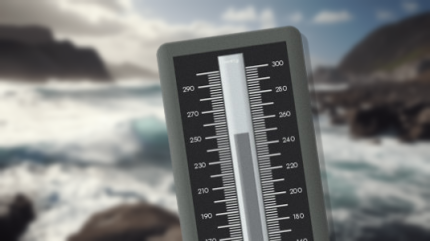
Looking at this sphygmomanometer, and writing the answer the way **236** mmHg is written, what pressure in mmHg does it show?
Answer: **250** mmHg
